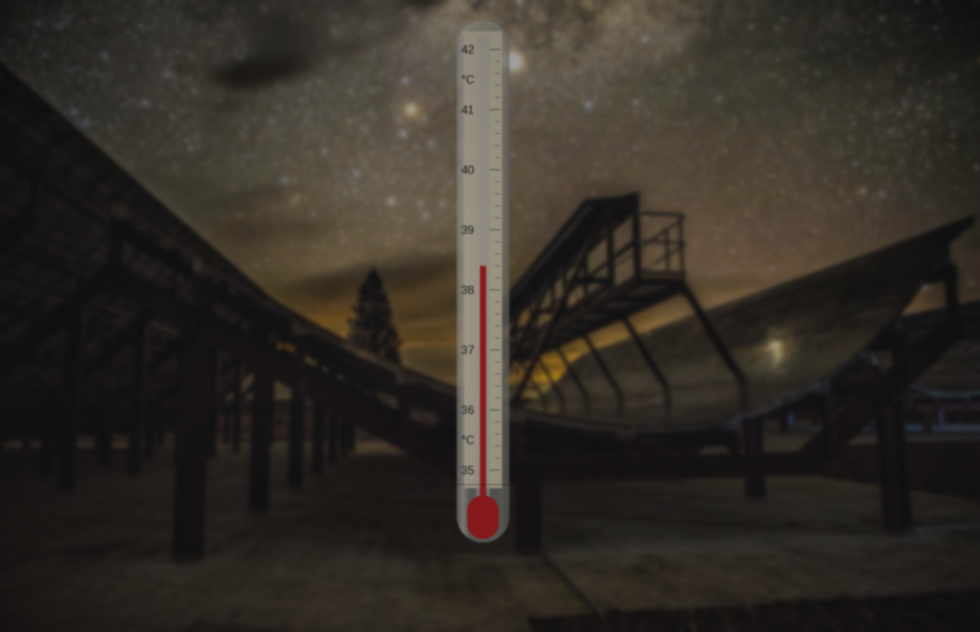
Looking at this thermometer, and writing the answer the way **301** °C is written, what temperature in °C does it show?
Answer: **38.4** °C
